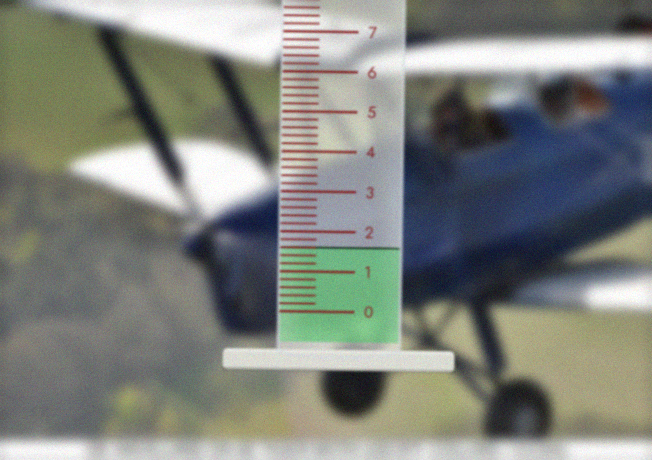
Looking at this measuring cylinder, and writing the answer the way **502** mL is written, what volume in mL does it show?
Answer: **1.6** mL
